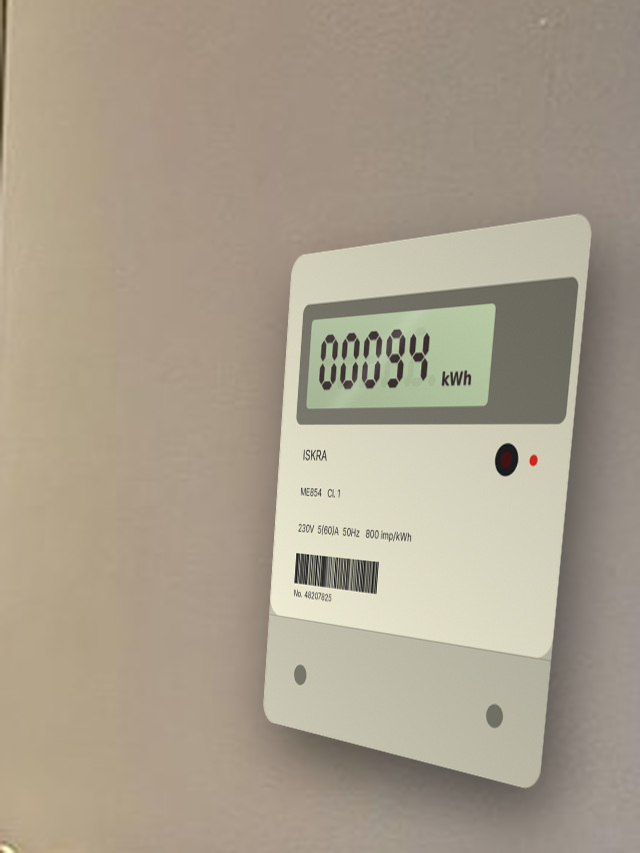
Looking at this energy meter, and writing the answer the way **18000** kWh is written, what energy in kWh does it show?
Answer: **94** kWh
